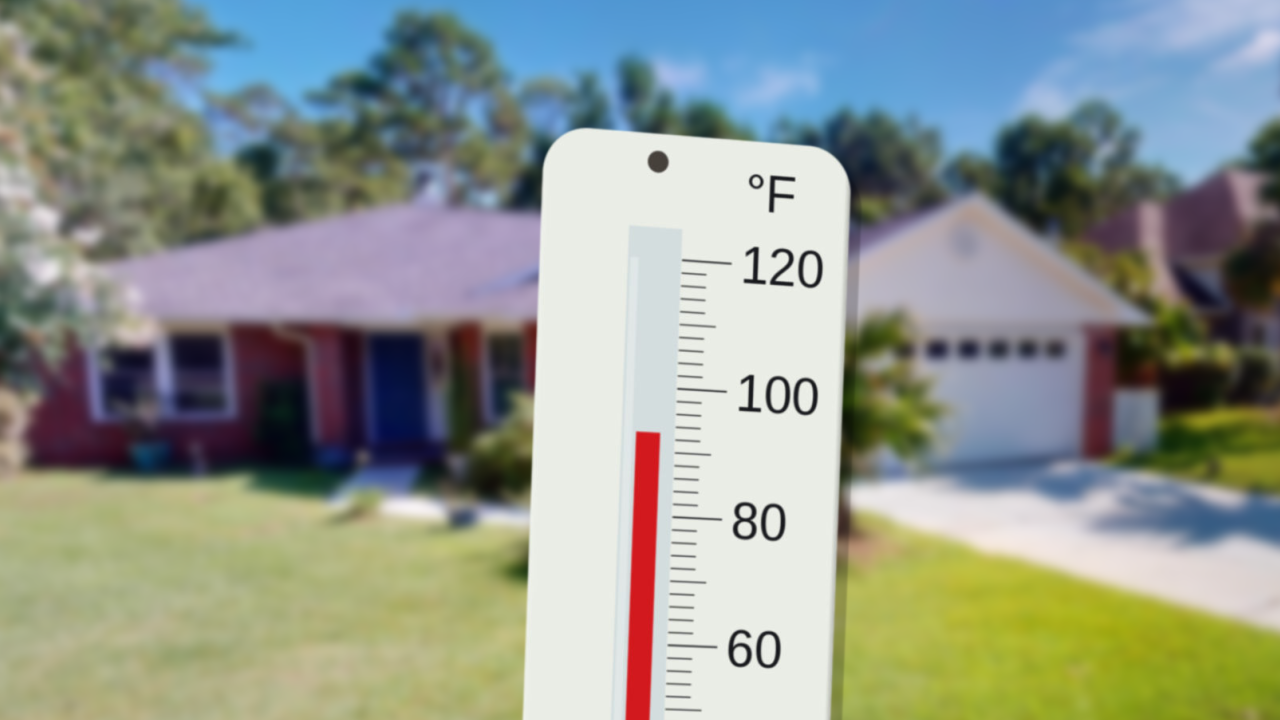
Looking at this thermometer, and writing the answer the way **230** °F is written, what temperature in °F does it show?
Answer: **93** °F
